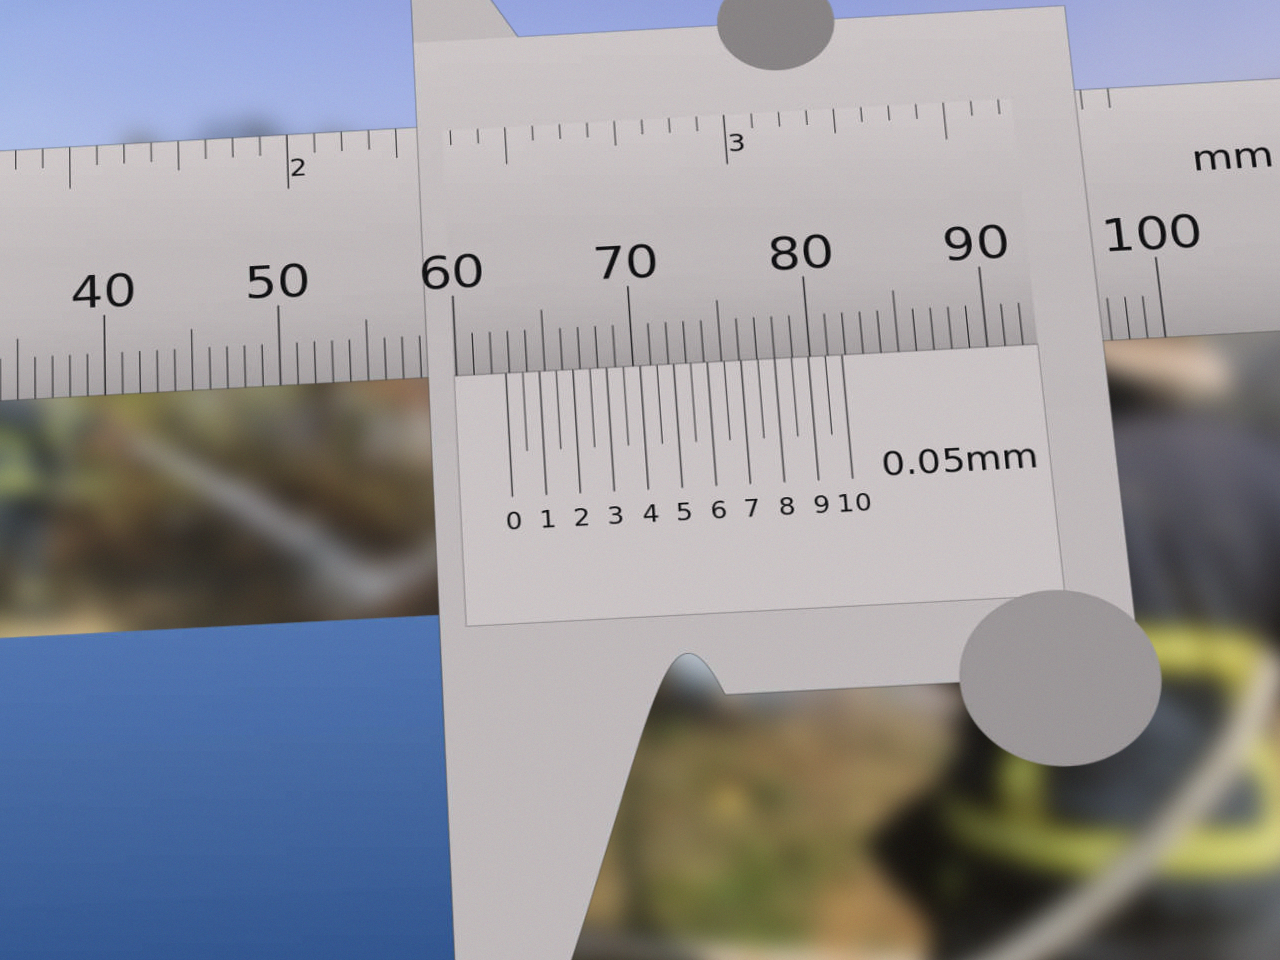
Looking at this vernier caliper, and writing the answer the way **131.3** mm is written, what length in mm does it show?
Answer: **62.8** mm
